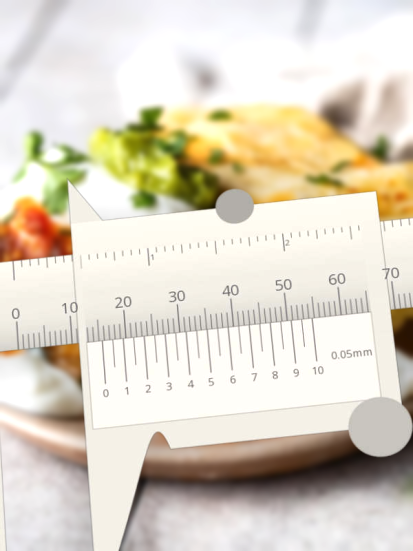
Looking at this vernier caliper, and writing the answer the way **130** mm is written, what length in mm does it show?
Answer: **15.6** mm
